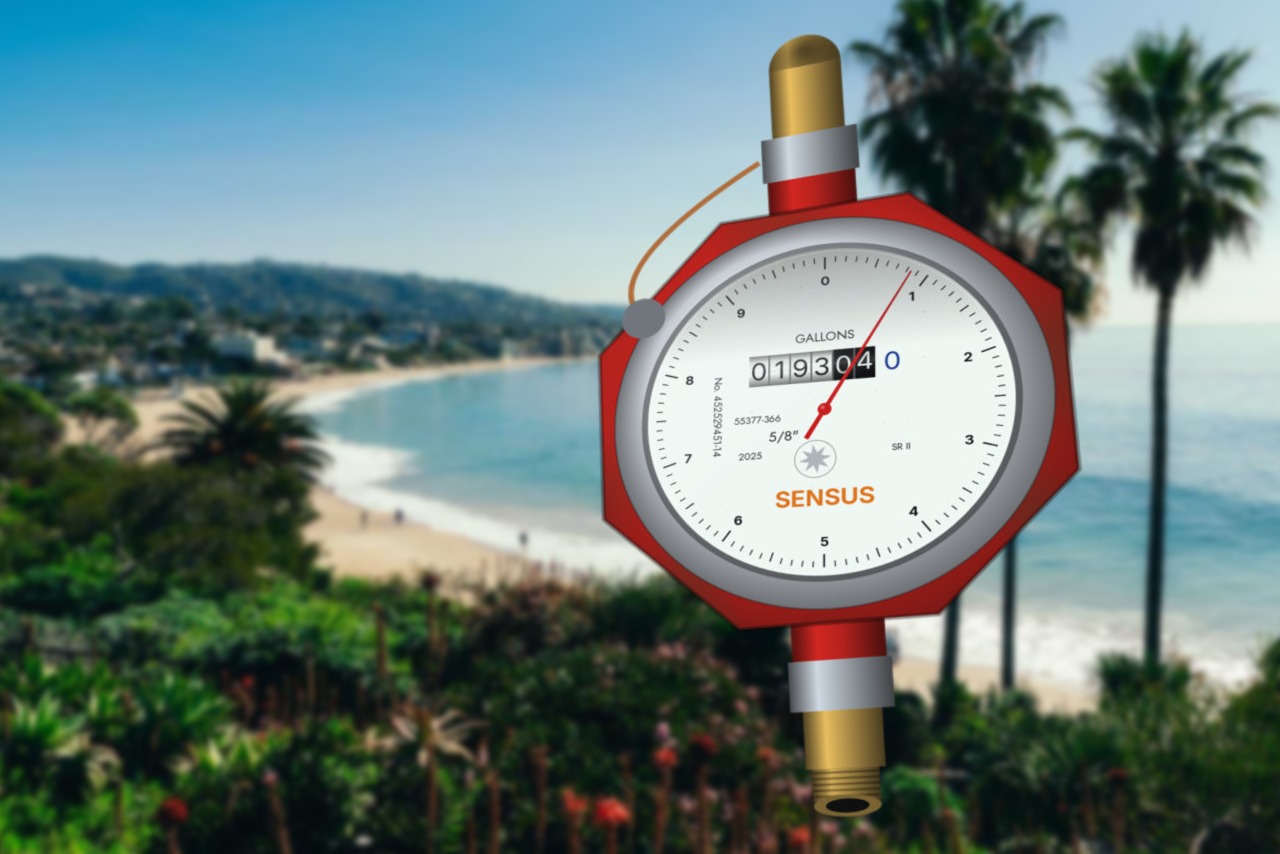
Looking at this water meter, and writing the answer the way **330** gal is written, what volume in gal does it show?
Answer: **193040.8** gal
